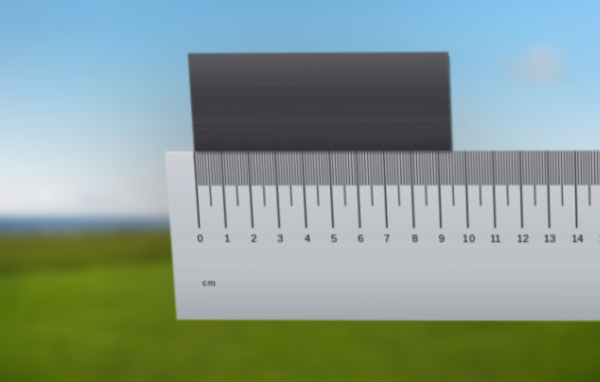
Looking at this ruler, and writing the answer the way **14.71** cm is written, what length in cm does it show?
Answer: **9.5** cm
